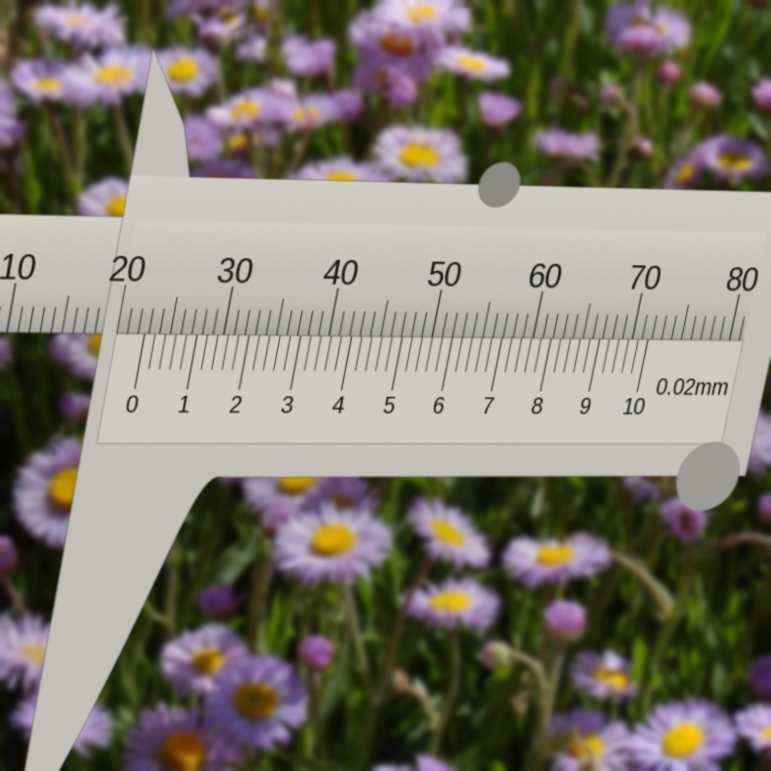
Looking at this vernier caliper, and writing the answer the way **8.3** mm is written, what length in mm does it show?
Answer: **22.6** mm
